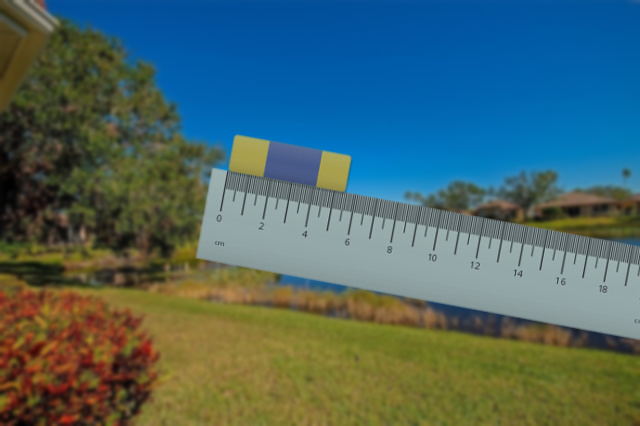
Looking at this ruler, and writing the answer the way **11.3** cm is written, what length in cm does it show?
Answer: **5.5** cm
